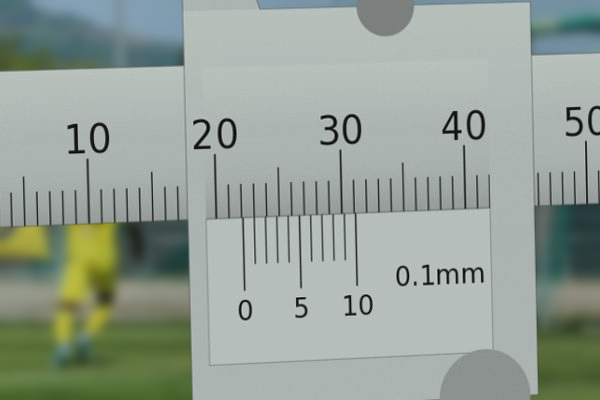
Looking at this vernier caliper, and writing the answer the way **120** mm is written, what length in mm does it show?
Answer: **22.1** mm
